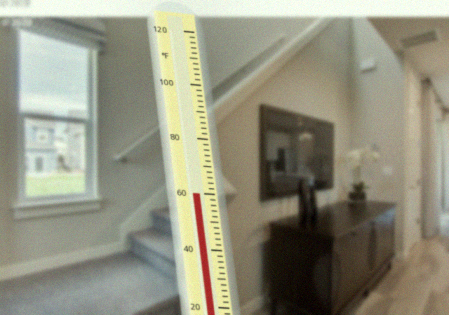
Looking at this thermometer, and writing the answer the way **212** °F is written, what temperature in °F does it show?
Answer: **60** °F
